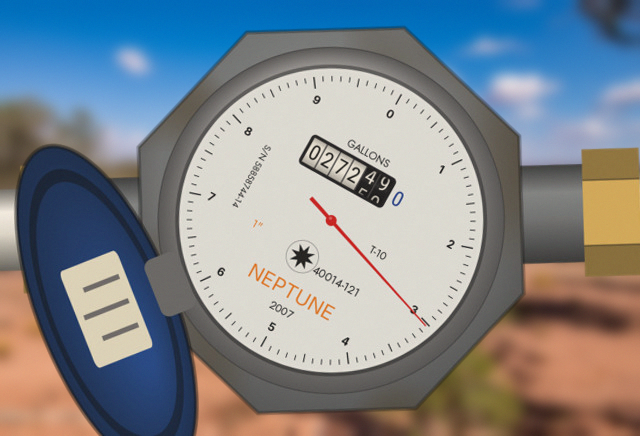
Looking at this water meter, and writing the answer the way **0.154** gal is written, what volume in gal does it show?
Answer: **272493.0** gal
